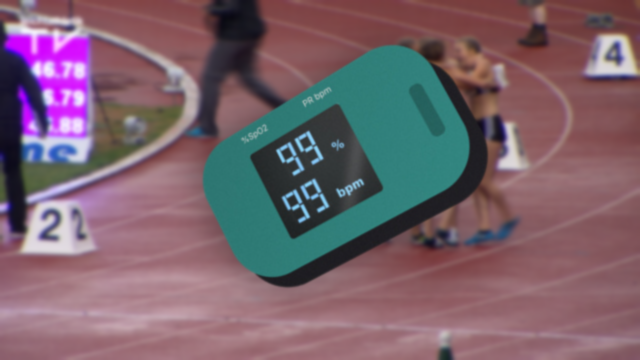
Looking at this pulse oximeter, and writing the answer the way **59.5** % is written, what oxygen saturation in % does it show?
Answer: **99** %
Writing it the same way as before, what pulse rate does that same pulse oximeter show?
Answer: **99** bpm
